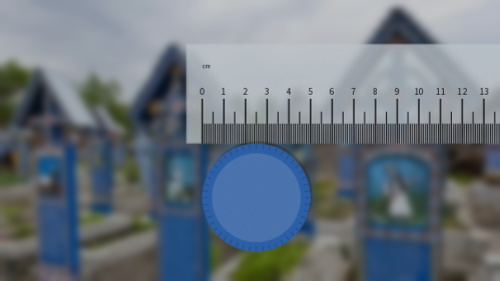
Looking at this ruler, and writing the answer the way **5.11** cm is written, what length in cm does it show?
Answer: **5** cm
